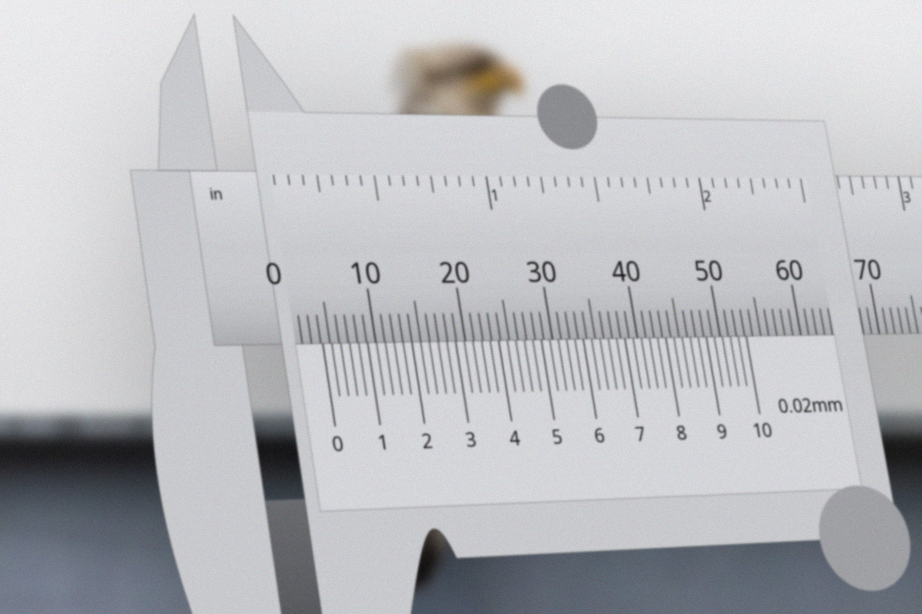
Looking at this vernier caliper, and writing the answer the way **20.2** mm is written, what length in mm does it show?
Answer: **4.2** mm
